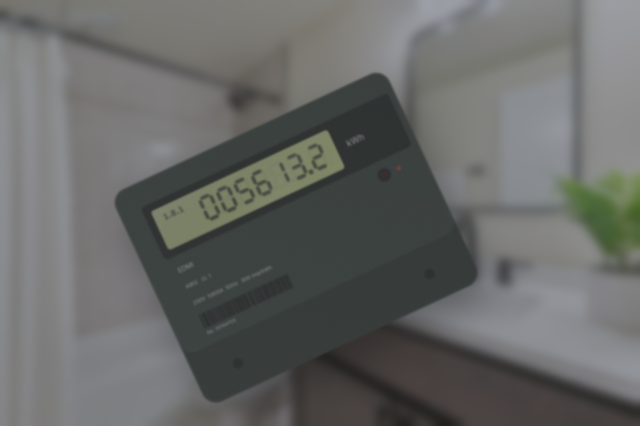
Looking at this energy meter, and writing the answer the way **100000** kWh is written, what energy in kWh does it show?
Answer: **5613.2** kWh
